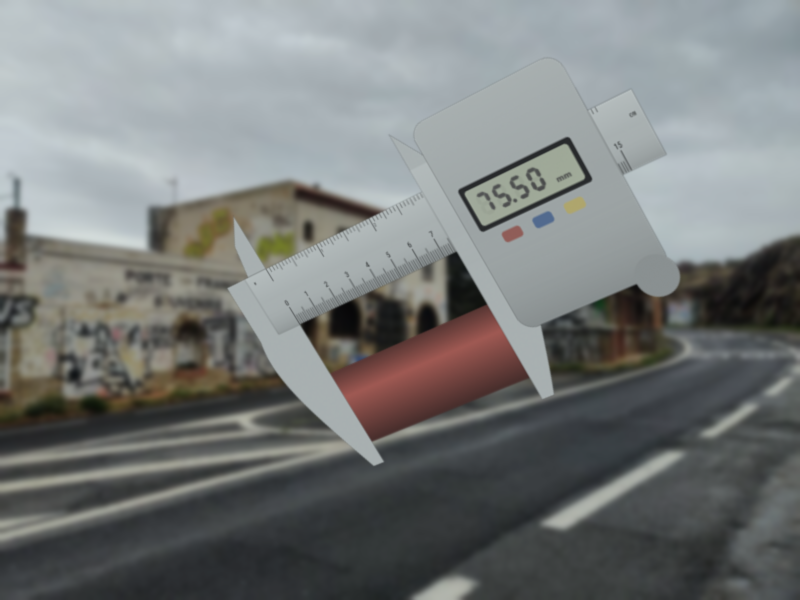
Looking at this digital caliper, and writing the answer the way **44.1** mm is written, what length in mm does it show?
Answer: **75.50** mm
